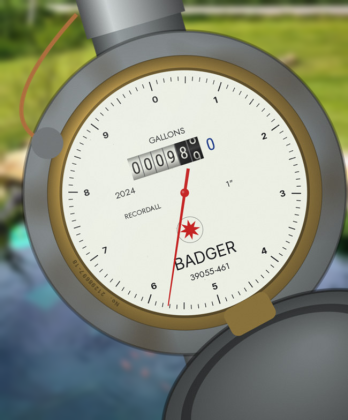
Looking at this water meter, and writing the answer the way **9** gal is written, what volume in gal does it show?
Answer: **9885.7** gal
